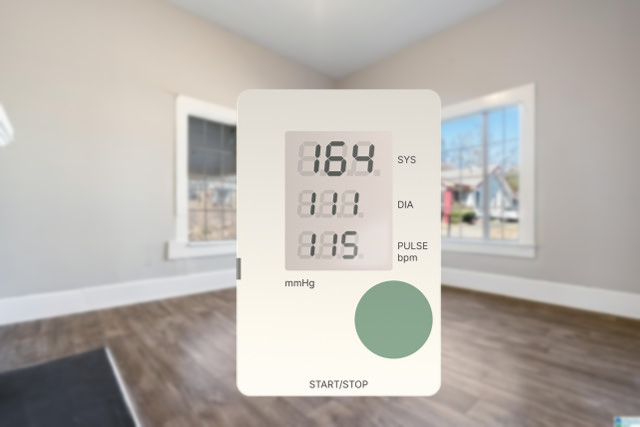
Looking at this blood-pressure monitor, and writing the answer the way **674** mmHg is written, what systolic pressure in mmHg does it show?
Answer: **164** mmHg
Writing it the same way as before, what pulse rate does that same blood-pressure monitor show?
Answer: **115** bpm
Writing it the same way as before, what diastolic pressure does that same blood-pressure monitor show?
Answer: **111** mmHg
